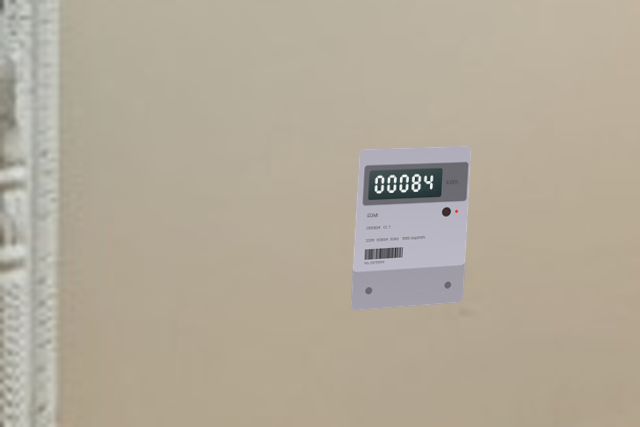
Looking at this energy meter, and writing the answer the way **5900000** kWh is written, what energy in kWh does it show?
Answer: **84** kWh
